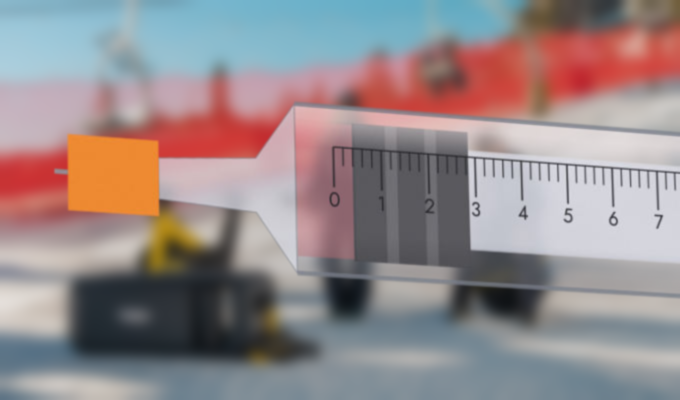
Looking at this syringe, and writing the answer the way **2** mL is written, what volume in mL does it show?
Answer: **0.4** mL
